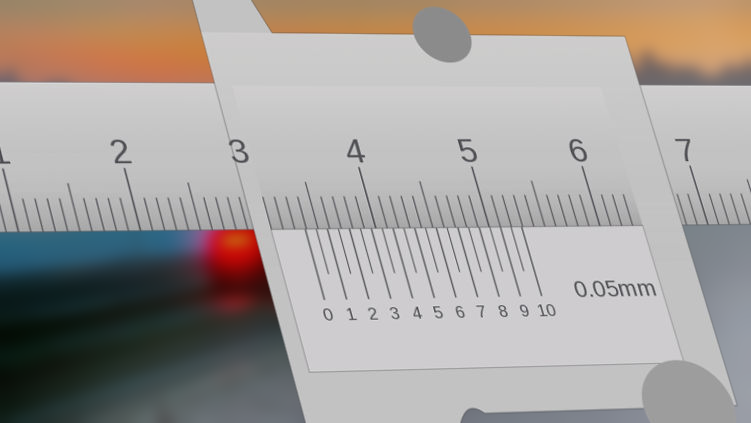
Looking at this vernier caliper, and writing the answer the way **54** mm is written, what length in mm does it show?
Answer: **33.9** mm
